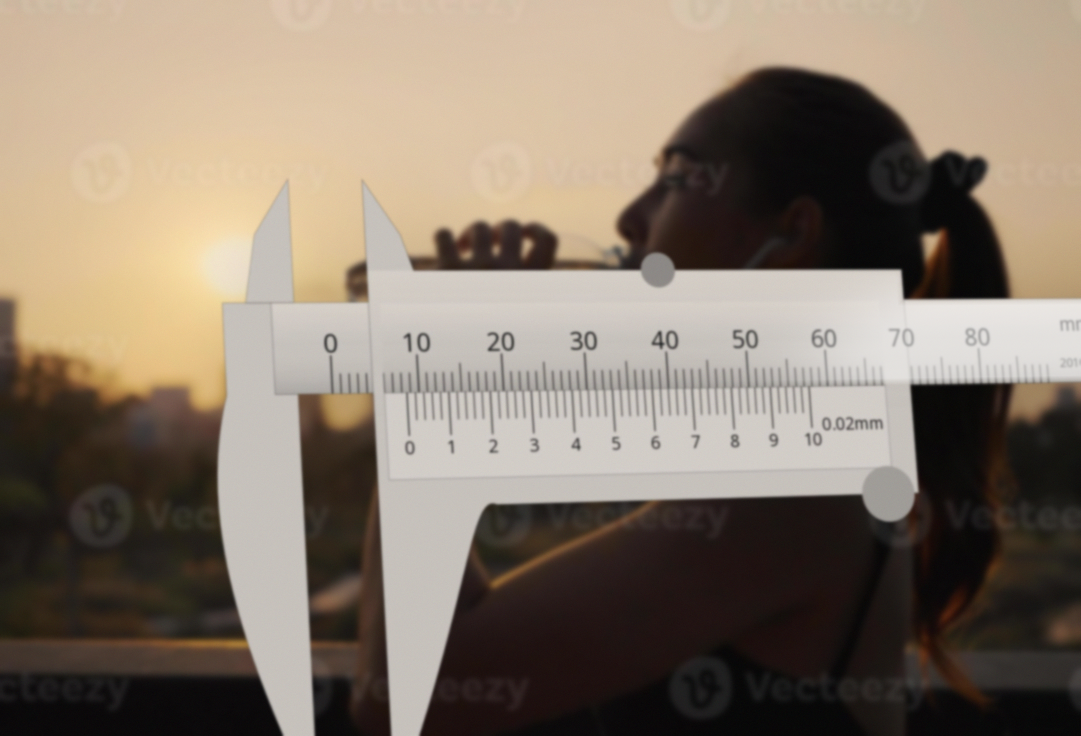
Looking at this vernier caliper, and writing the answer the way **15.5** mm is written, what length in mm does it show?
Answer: **8.6** mm
